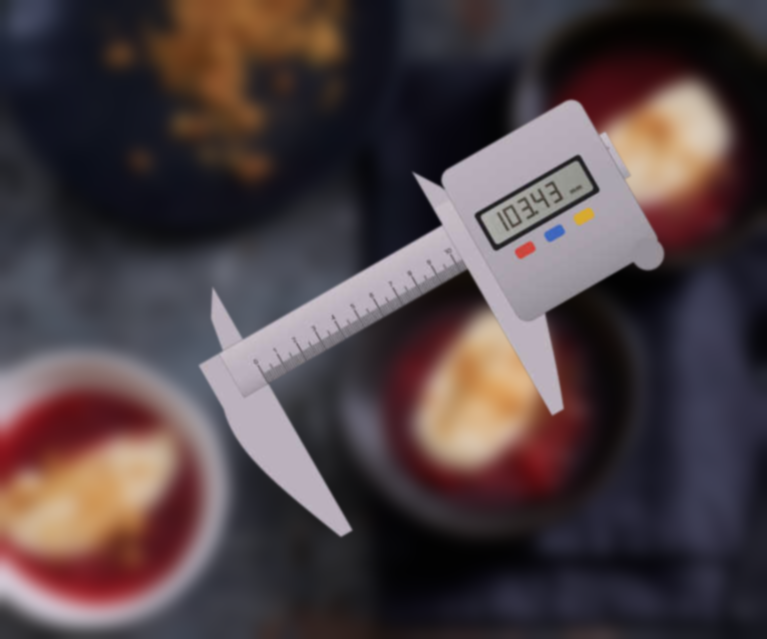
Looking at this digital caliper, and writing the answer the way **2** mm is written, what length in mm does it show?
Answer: **103.43** mm
